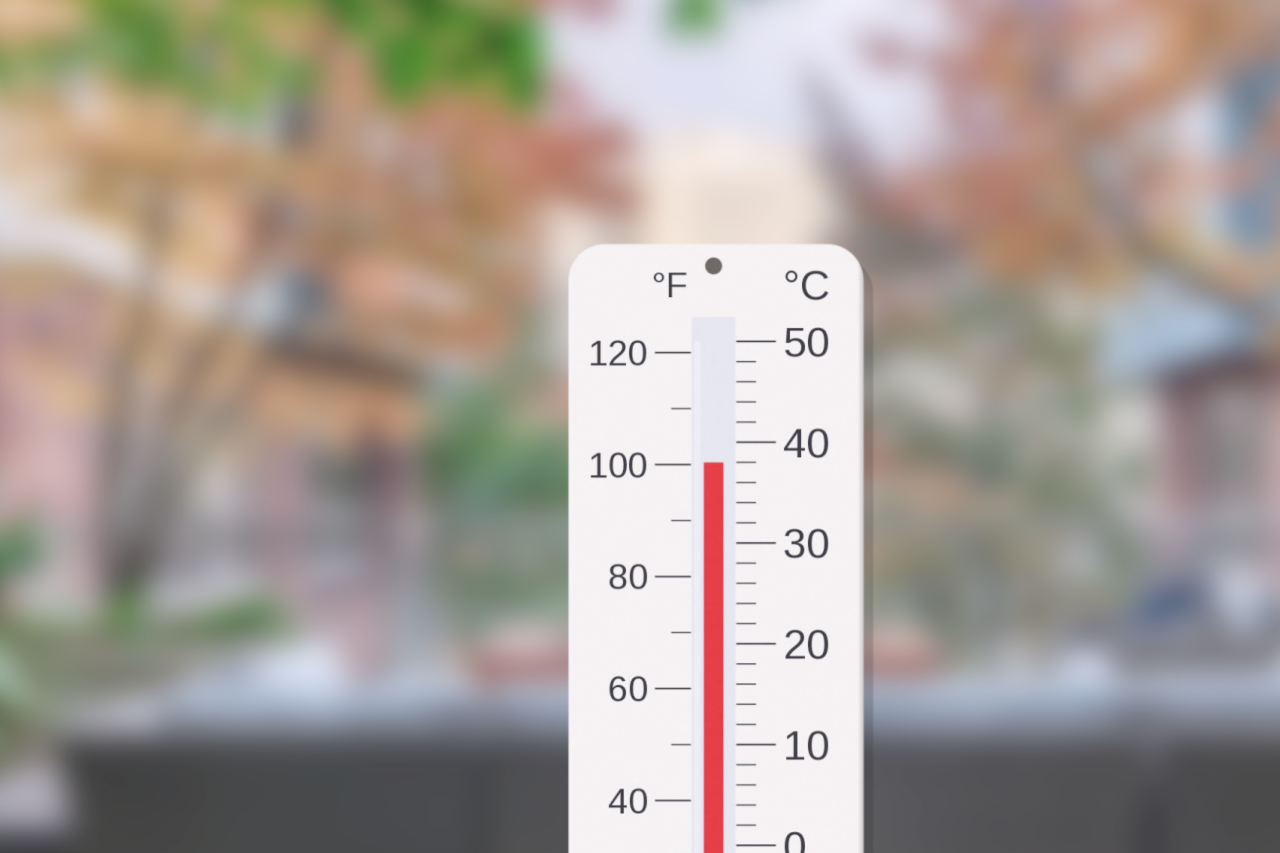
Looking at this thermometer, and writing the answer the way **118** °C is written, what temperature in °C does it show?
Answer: **38** °C
